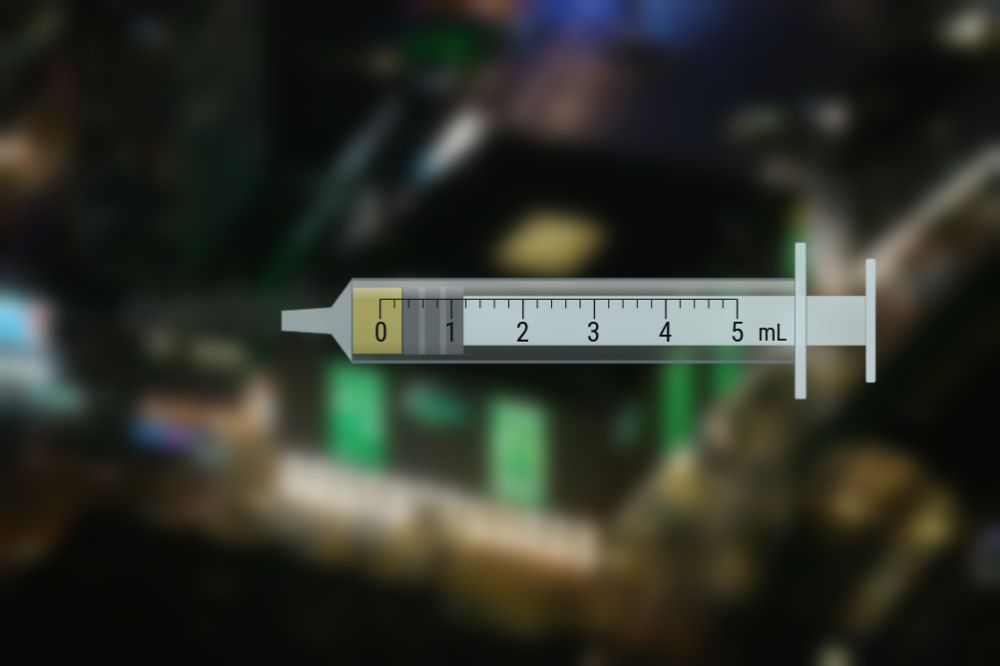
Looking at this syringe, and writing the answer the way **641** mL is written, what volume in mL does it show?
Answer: **0.3** mL
